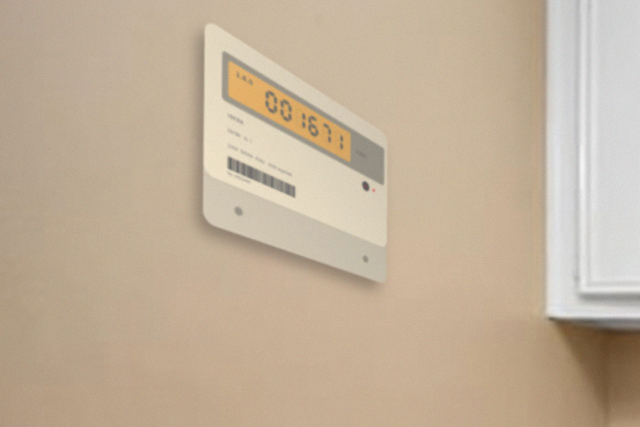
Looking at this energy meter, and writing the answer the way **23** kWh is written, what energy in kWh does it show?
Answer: **1671** kWh
